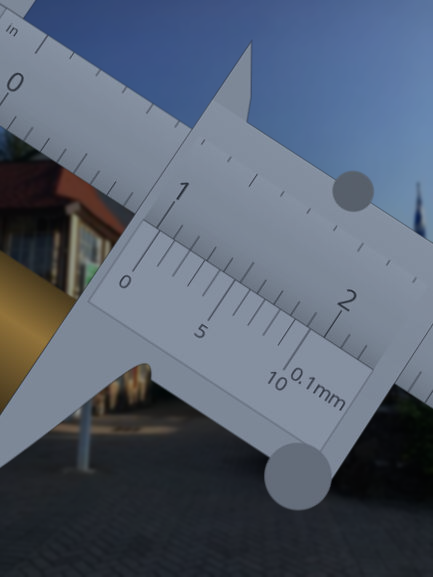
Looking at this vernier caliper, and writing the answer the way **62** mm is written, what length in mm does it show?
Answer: **10.2** mm
